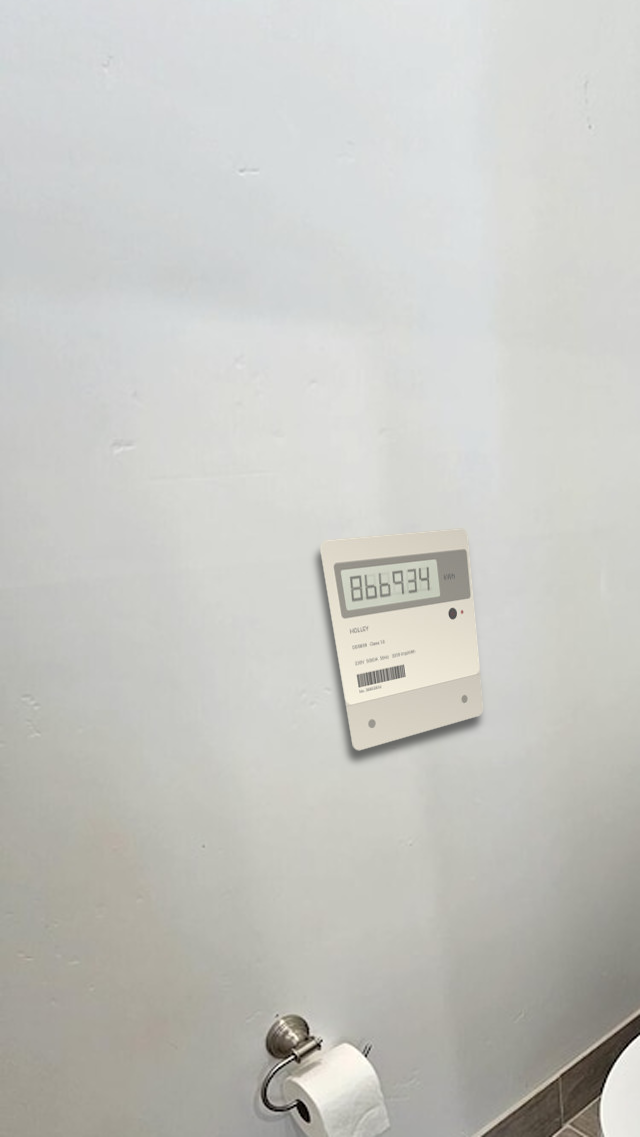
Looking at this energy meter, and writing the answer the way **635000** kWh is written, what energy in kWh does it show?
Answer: **866934** kWh
